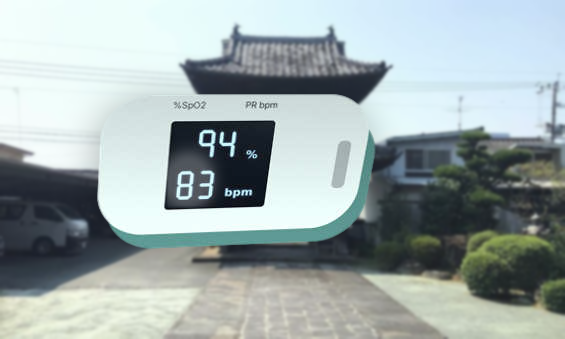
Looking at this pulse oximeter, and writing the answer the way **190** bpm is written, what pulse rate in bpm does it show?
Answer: **83** bpm
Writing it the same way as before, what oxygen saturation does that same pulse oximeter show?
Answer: **94** %
